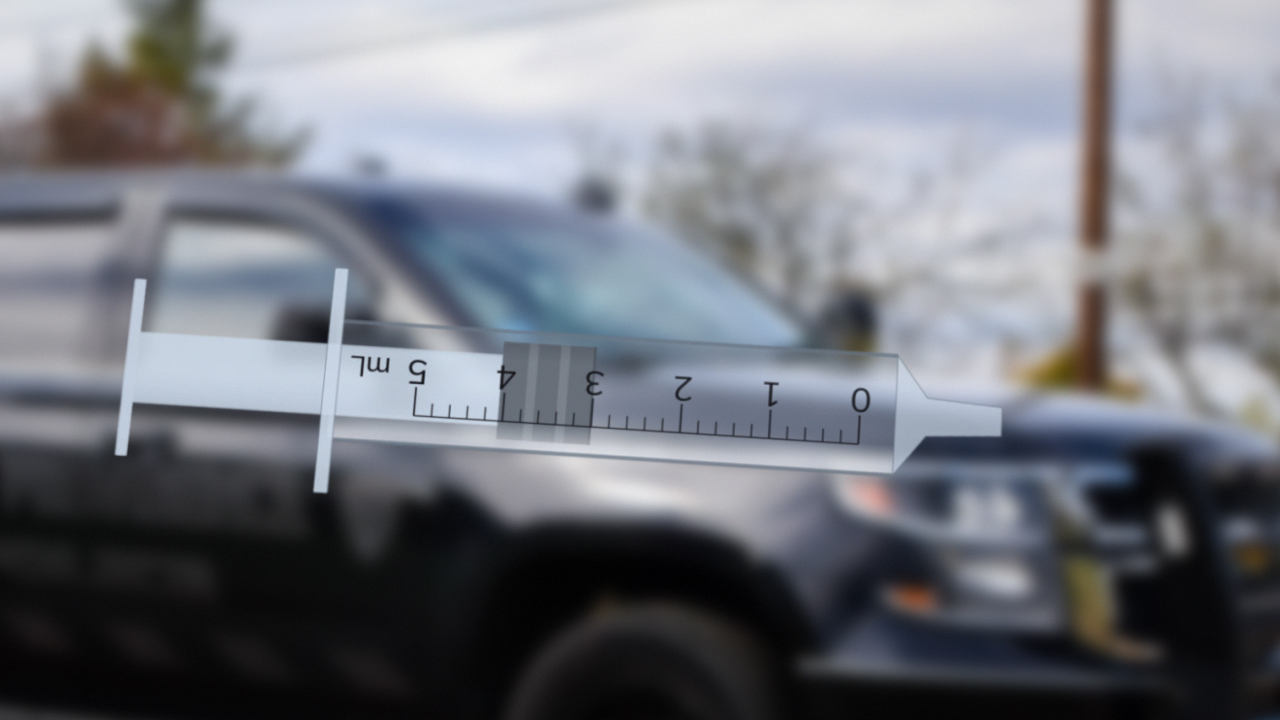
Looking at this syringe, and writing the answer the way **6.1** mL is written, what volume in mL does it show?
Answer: **3** mL
